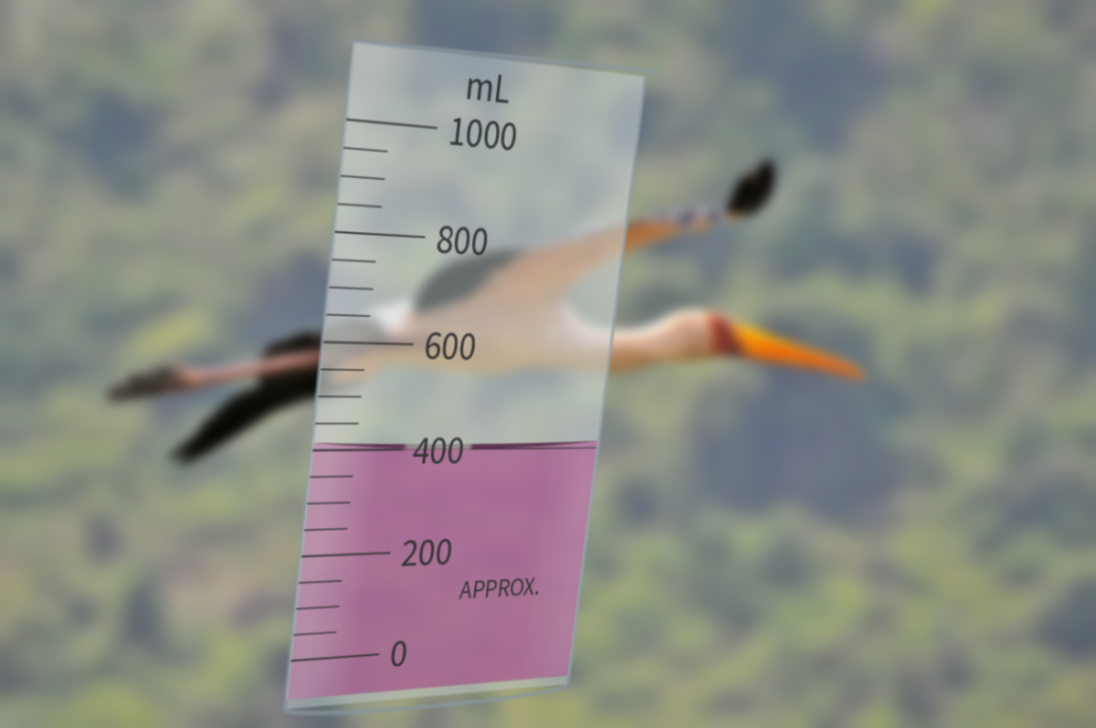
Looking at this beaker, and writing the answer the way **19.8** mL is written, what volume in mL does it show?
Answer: **400** mL
